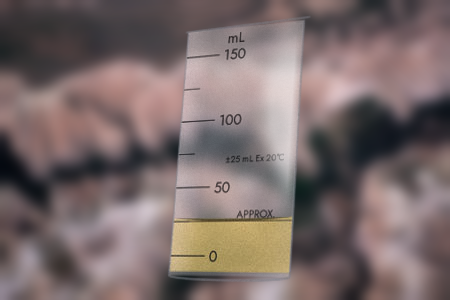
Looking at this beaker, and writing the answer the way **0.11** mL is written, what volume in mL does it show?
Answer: **25** mL
